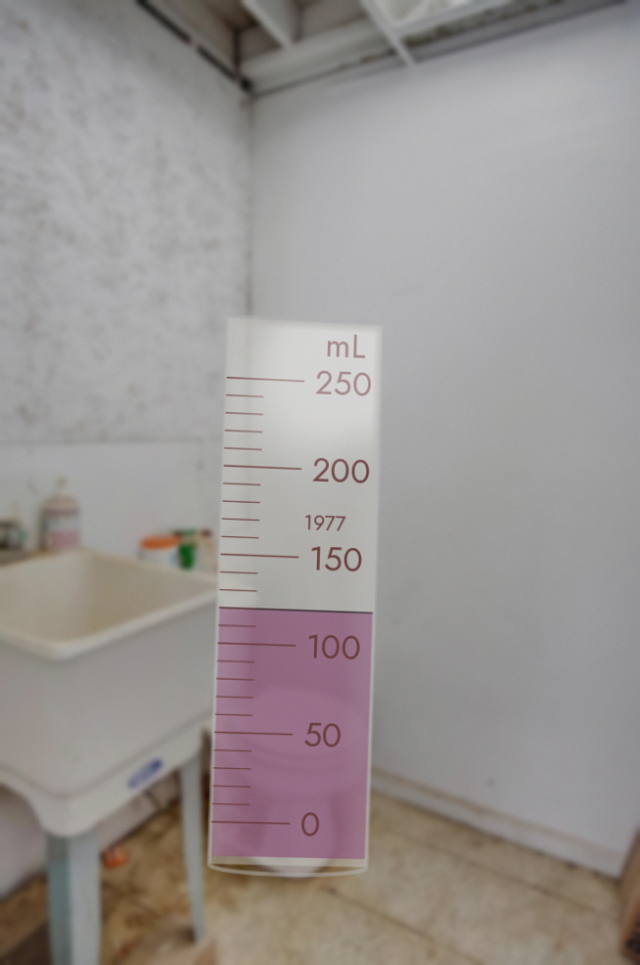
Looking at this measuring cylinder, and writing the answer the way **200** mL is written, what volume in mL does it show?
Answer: **120** mL
